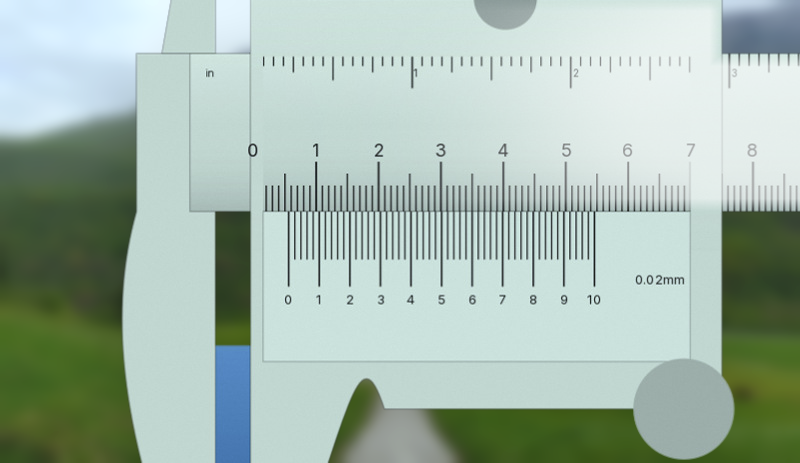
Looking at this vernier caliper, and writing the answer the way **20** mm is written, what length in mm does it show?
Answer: **5.6** mm
